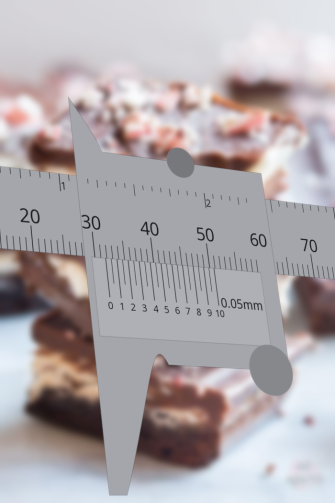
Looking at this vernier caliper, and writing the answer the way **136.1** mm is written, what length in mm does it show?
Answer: **31.8** mm
